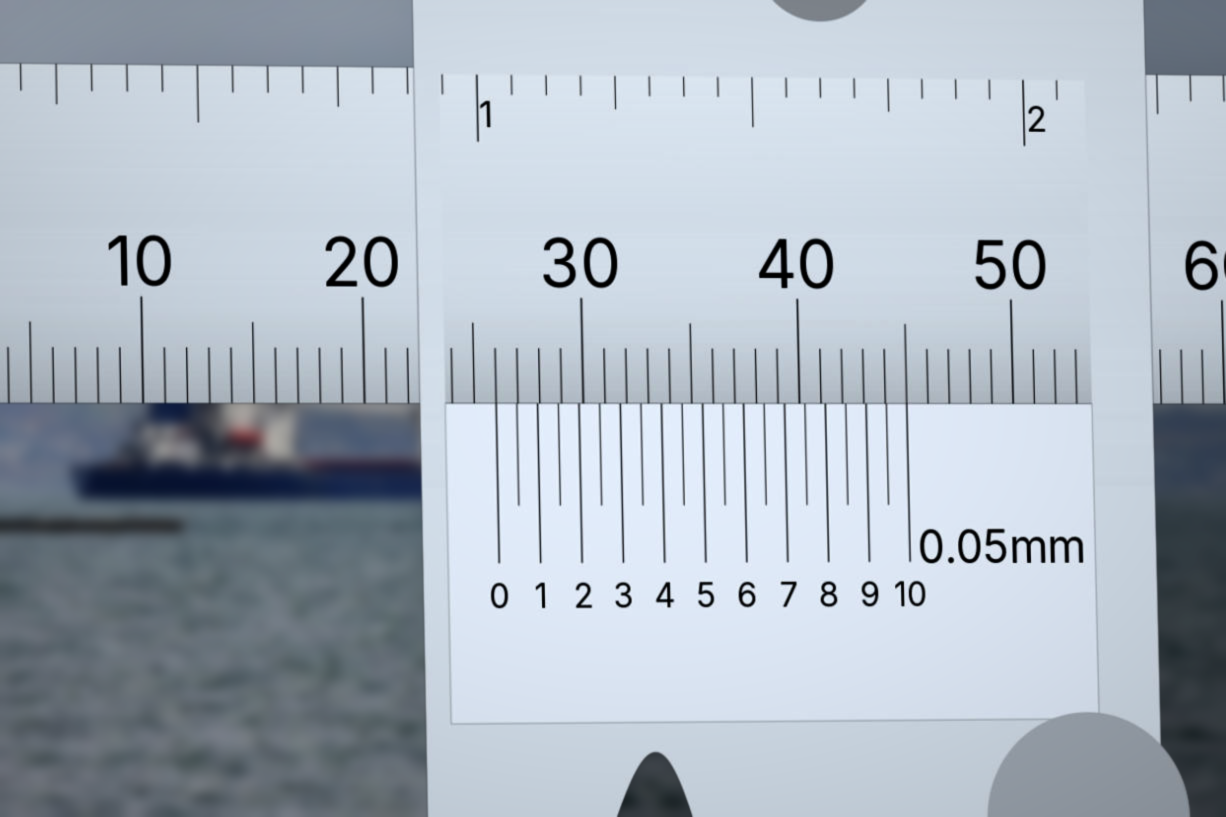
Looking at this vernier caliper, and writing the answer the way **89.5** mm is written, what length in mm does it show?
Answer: **26.0** mm
